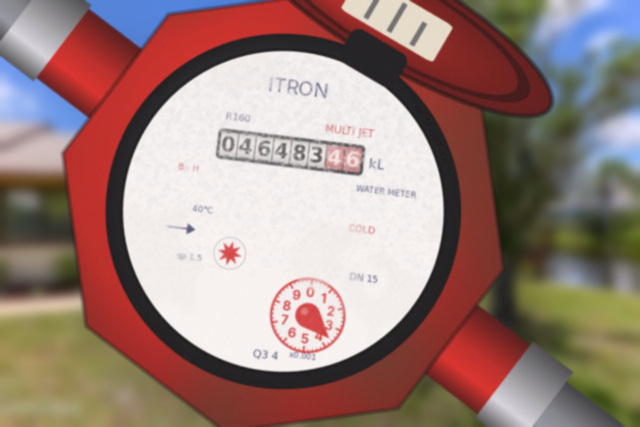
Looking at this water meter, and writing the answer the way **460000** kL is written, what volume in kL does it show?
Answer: **46483.463** kL
